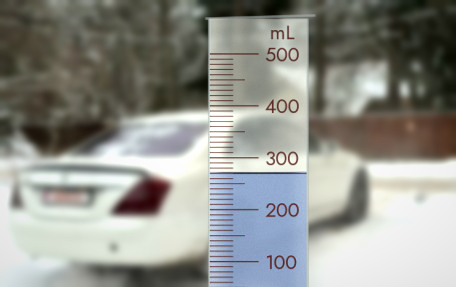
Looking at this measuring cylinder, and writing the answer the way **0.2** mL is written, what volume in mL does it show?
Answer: **270** mL
